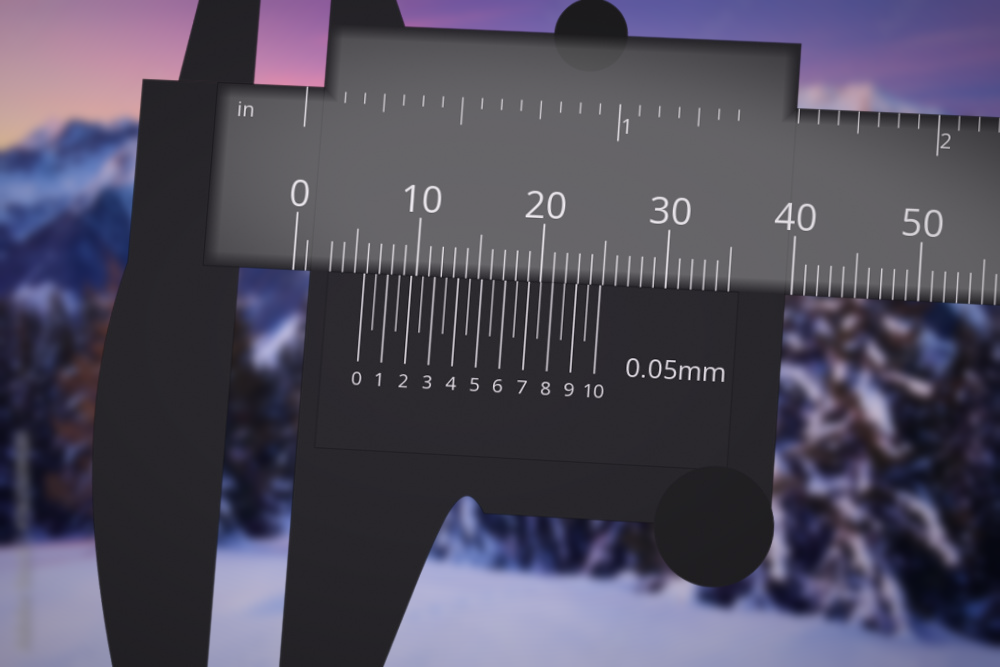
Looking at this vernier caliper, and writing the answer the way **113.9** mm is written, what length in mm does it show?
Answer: **5.8** mm
